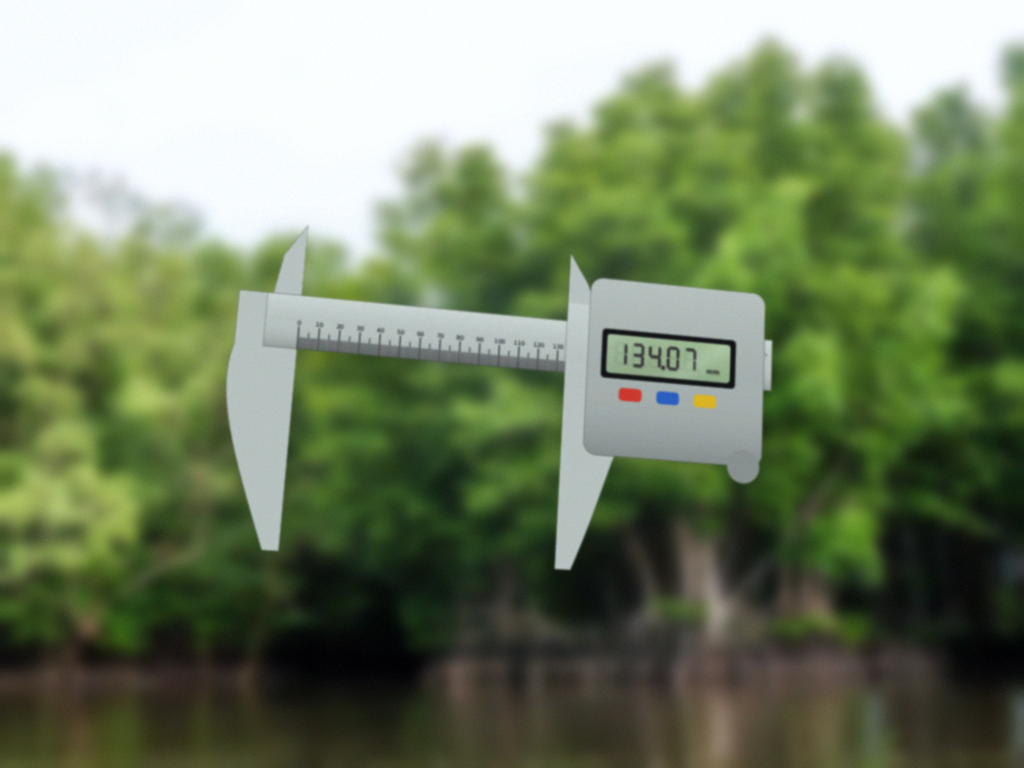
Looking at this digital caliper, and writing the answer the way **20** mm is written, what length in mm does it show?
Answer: **134.07** mm
